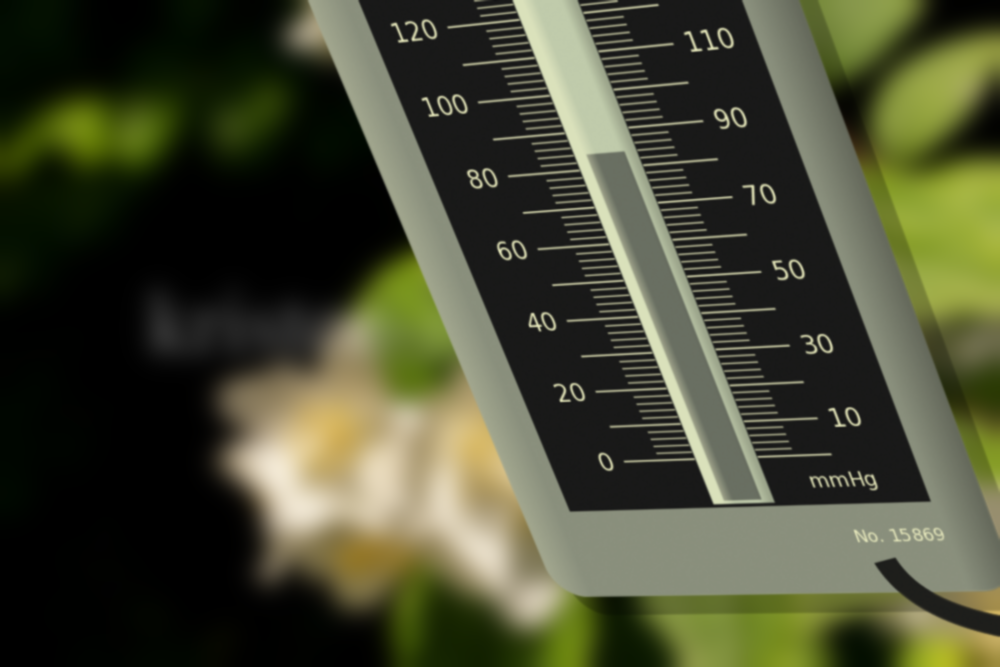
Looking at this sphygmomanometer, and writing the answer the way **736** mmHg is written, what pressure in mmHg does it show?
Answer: **84** mmHg
